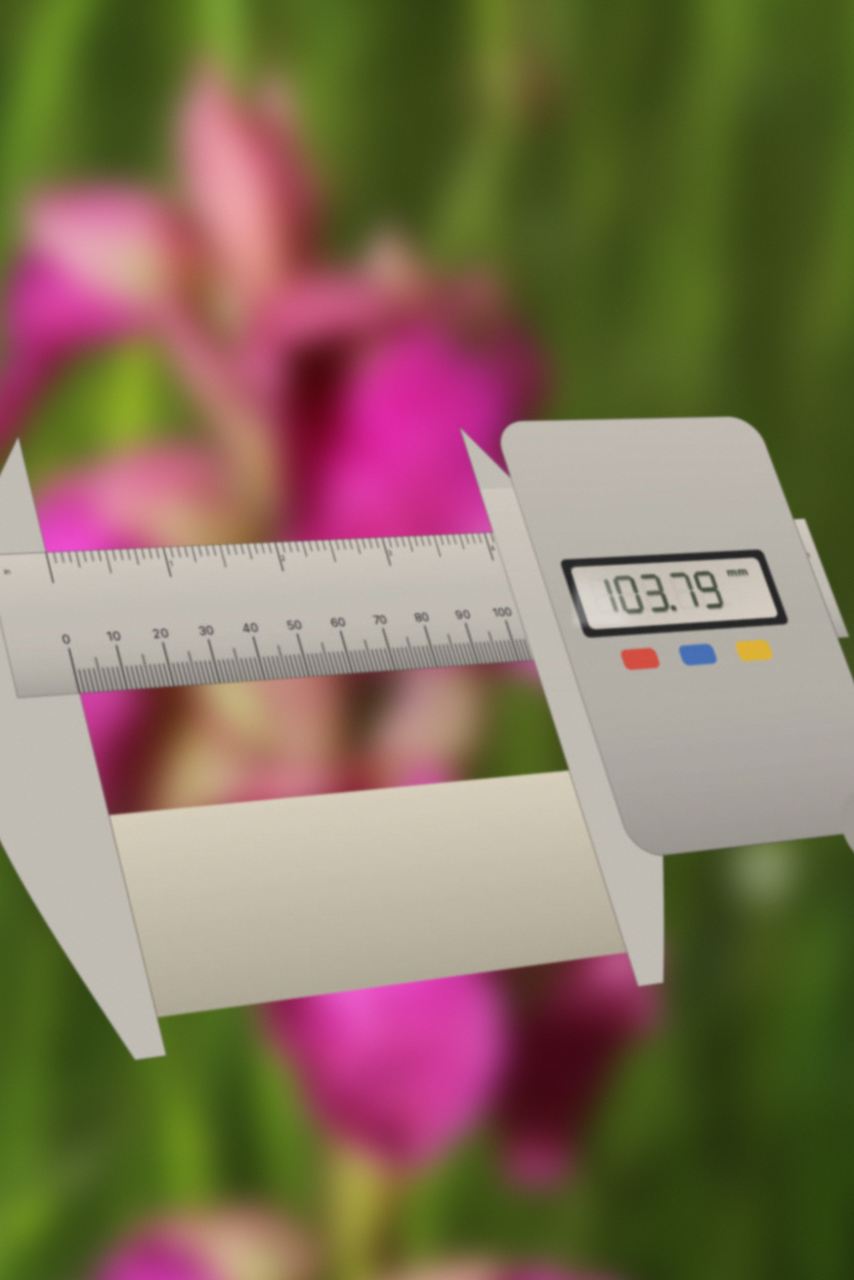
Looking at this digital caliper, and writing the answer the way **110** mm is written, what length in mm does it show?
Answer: **103.79** mm
